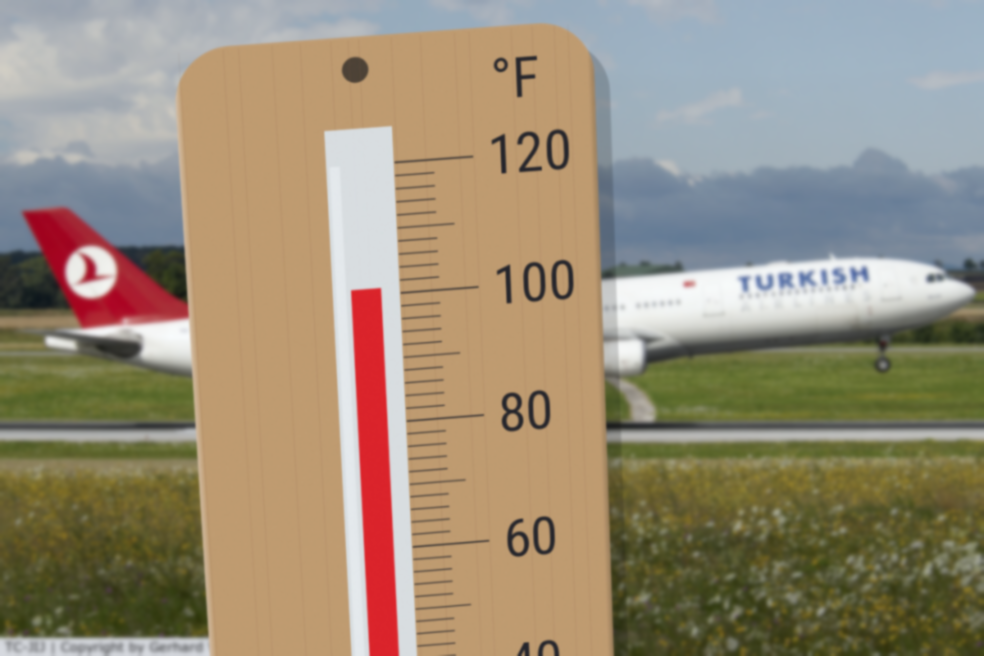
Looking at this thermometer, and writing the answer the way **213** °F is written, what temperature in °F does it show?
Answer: **101** °F
